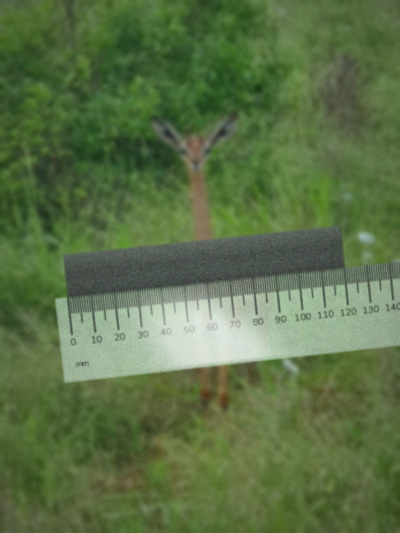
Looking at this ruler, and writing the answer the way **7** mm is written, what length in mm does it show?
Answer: **120** mm
